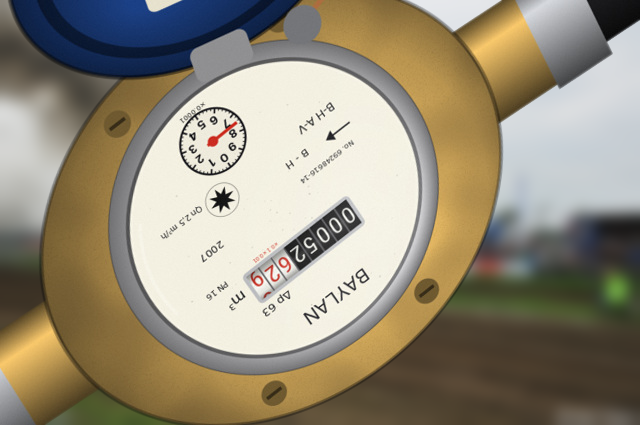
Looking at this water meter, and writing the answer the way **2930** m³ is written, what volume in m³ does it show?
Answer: **52.6287** m³
